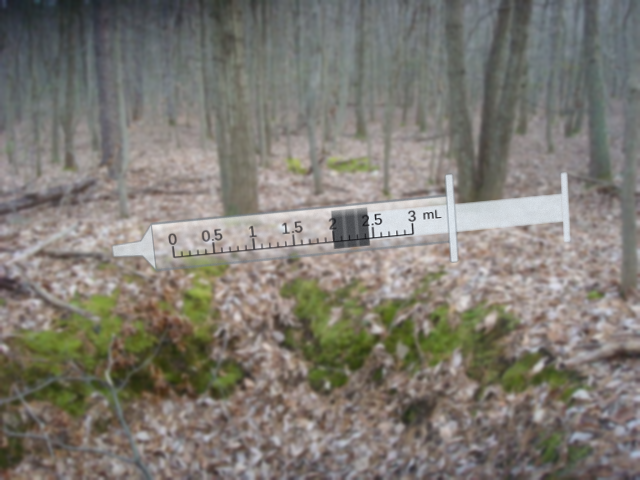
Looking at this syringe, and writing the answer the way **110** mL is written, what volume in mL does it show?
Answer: **2** mL
